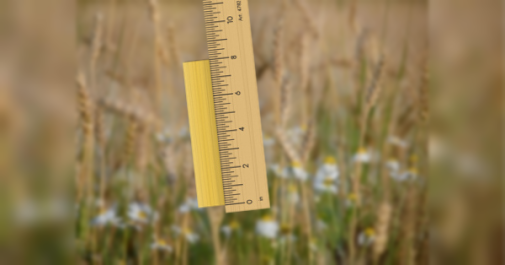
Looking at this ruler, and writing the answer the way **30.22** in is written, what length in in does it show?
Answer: **8** in
